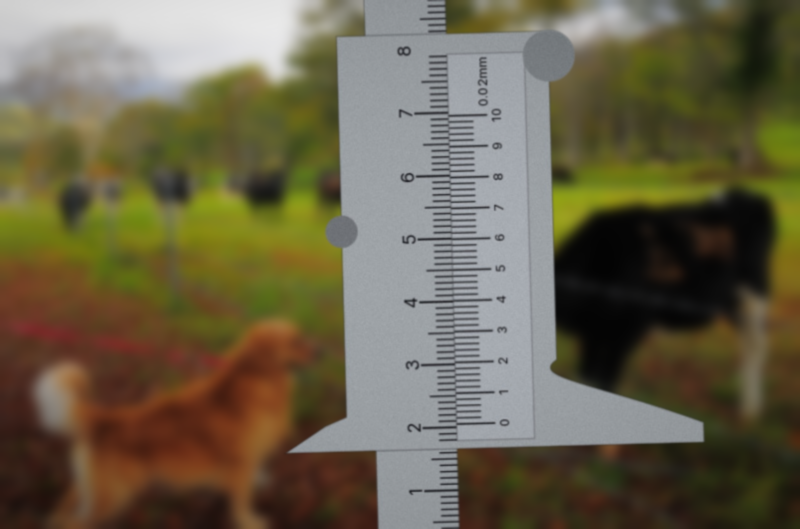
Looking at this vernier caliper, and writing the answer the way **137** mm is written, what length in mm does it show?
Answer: **20.5** mm
